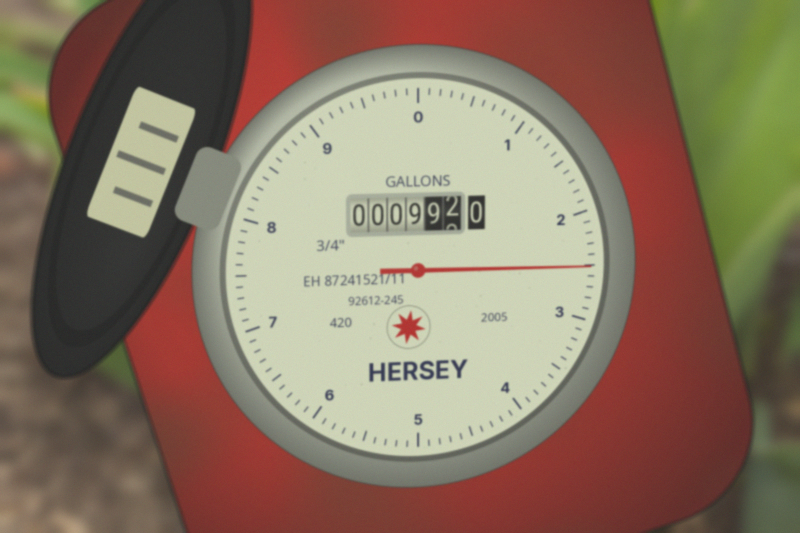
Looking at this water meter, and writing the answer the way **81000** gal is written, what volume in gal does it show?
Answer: **9922.5** gal
